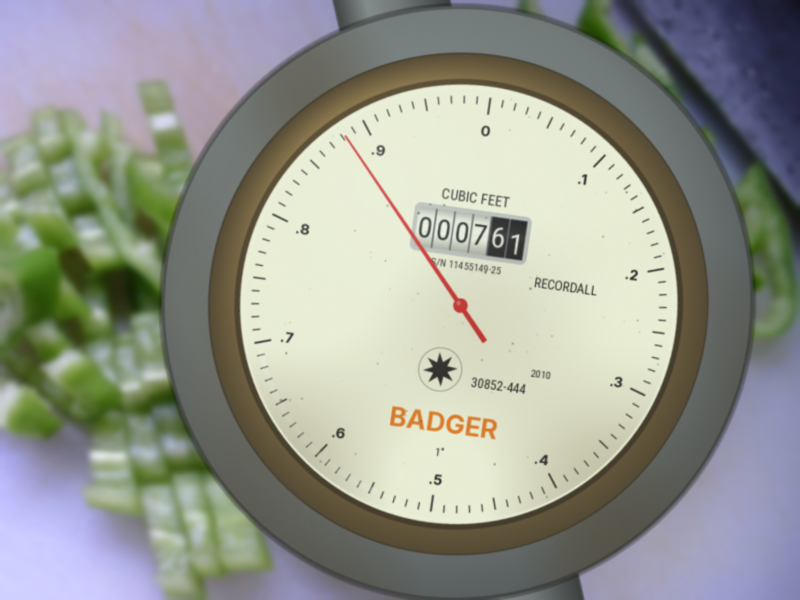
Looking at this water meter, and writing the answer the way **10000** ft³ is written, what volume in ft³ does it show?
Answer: **760.88** ft³
